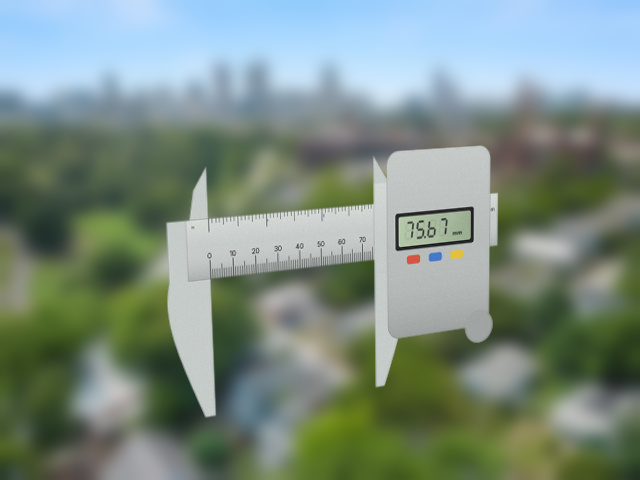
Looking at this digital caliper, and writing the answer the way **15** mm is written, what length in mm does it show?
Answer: **75.67** mm
